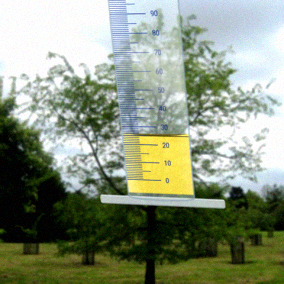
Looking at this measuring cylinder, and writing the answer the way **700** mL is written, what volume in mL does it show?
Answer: **25** mL
